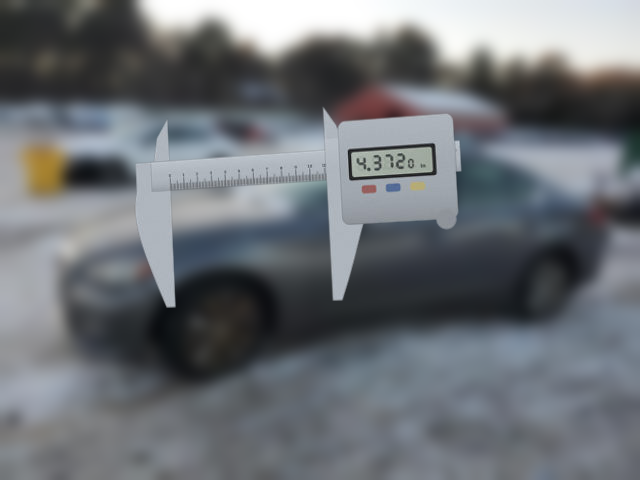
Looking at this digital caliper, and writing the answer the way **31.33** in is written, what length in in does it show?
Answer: **4.3720** in
